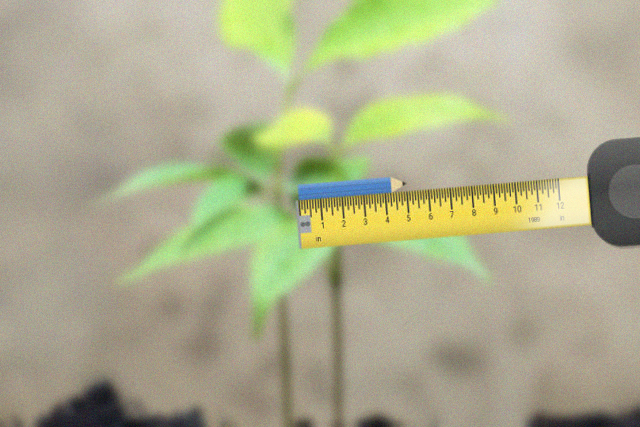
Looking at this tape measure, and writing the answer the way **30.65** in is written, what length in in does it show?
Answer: **5** in
